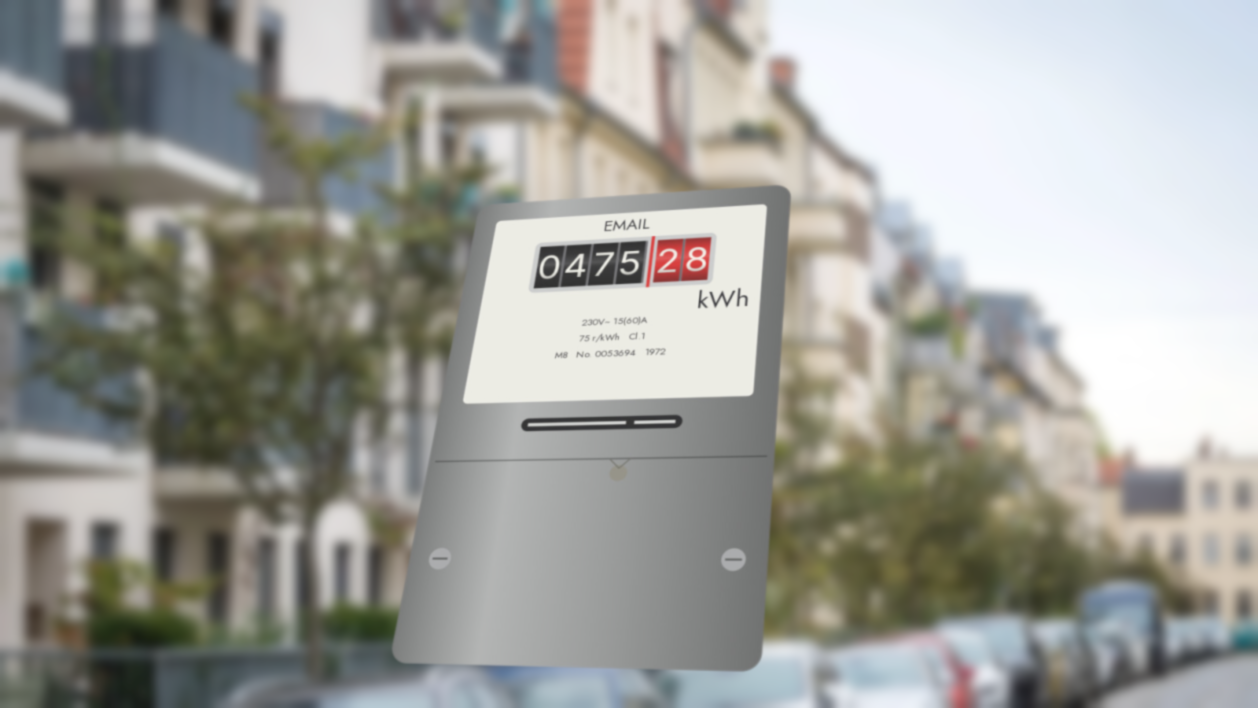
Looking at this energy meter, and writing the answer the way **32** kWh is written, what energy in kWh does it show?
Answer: **475.28** kWh
